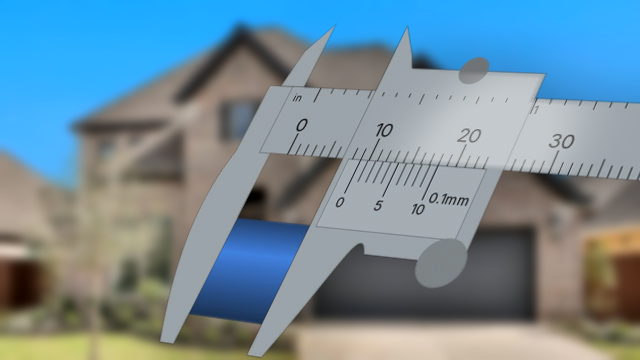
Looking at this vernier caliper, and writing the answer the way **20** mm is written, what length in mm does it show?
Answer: **9.0** mm
